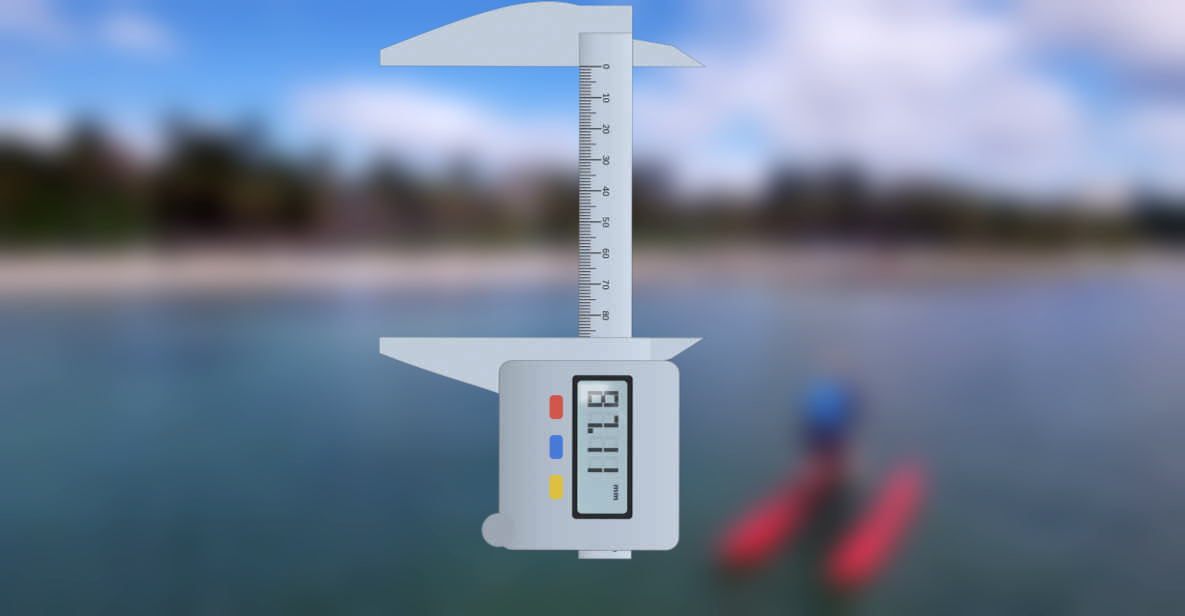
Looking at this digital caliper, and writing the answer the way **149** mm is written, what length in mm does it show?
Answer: **87.11** mm
